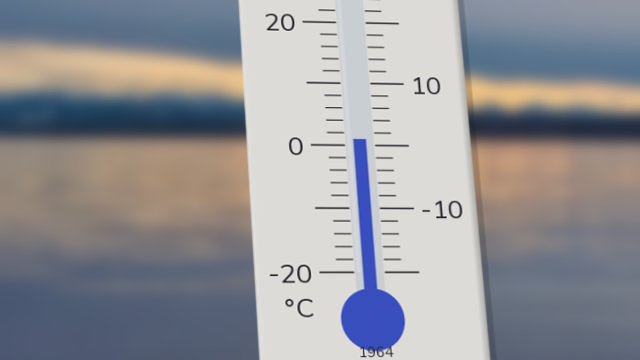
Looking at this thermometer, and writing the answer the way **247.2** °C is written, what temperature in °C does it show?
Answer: **1** °C
